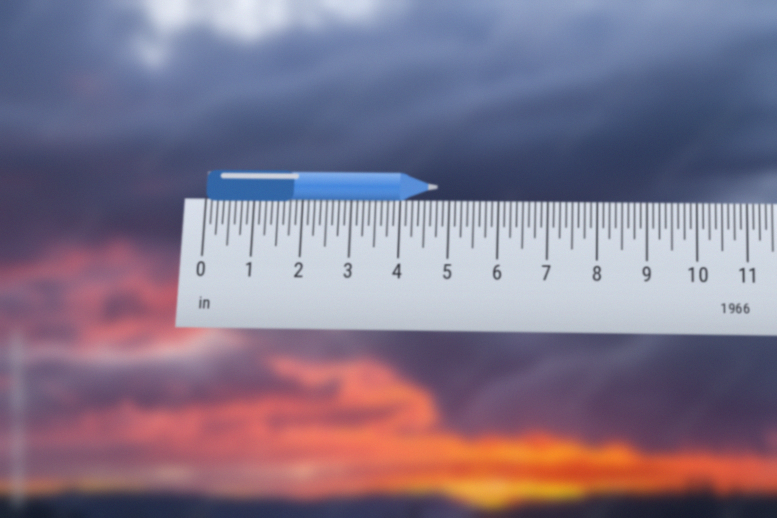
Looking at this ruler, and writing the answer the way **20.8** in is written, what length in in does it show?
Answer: **4.75** in
